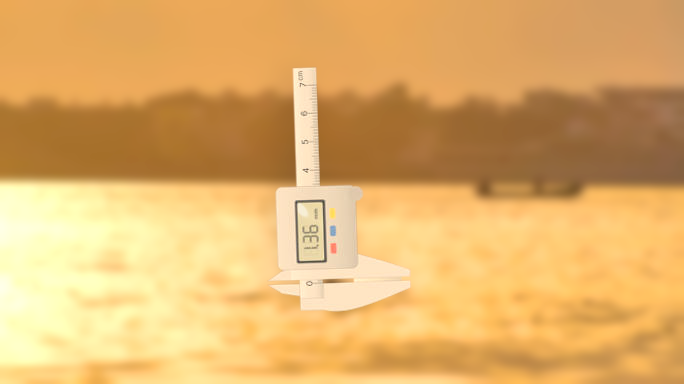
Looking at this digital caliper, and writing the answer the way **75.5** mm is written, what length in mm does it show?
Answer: **1.36** mm
